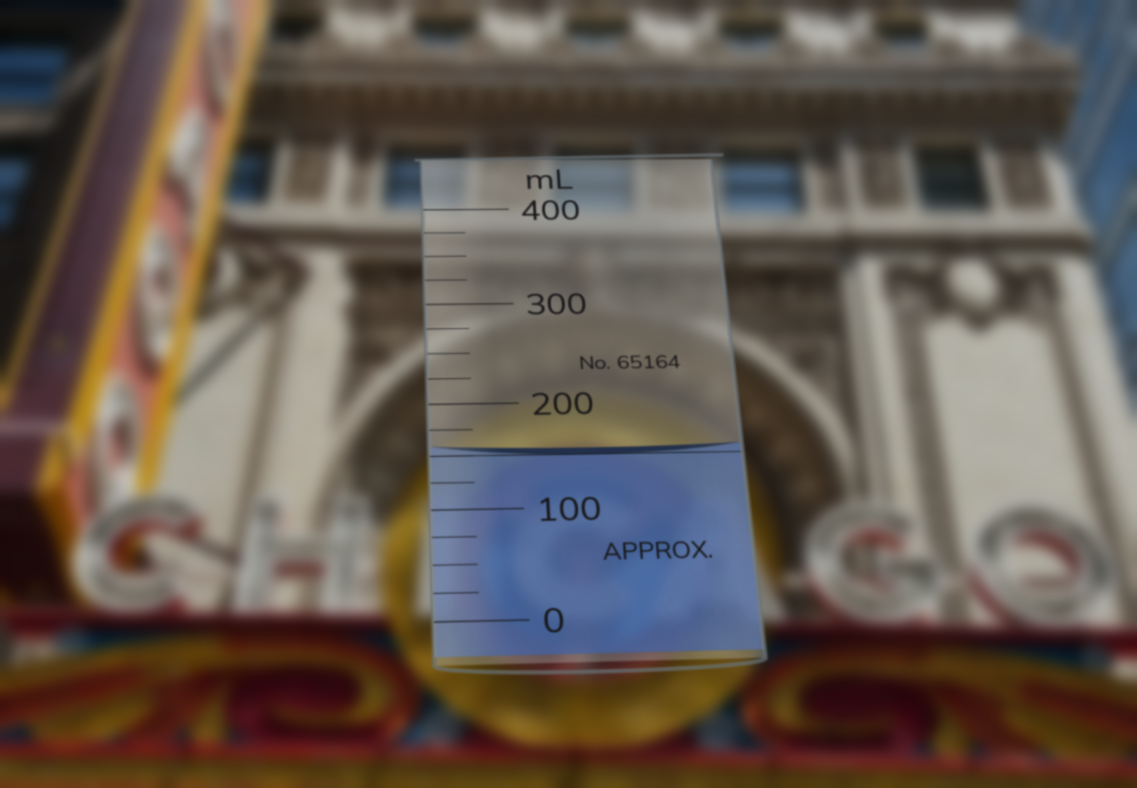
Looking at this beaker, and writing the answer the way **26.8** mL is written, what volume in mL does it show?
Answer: **150** mL
